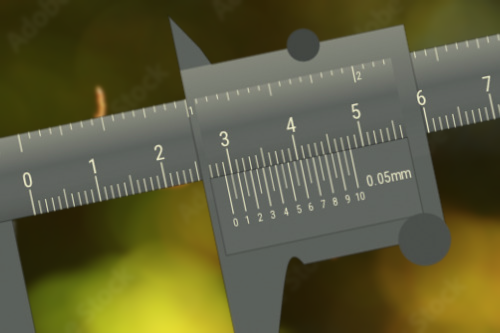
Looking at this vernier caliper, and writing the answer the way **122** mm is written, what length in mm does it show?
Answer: **29.0** mm
